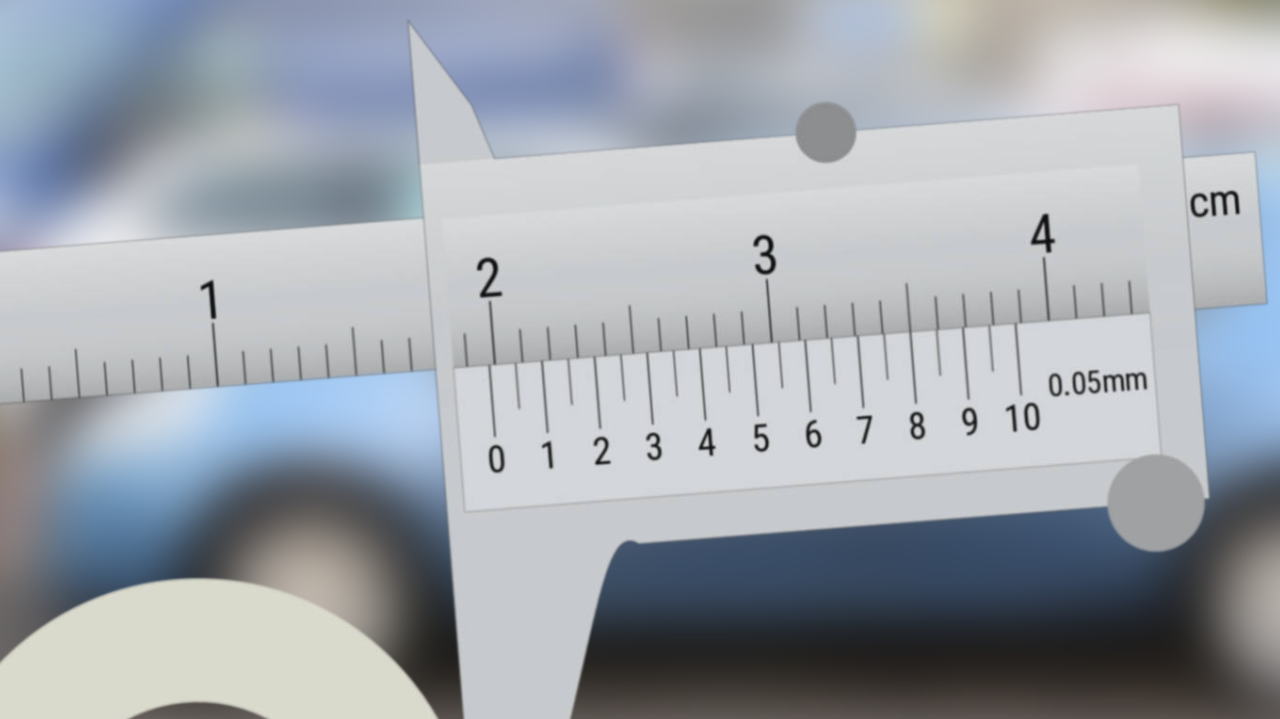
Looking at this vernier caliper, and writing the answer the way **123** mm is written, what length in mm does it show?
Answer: **19.8** mm
